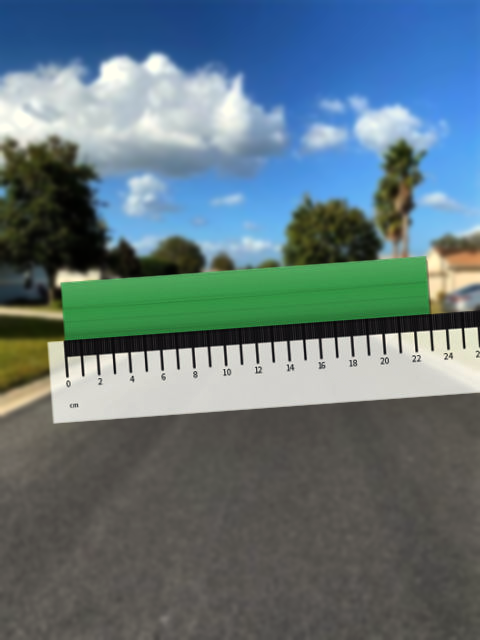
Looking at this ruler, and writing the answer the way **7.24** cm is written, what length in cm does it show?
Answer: **23** cm
